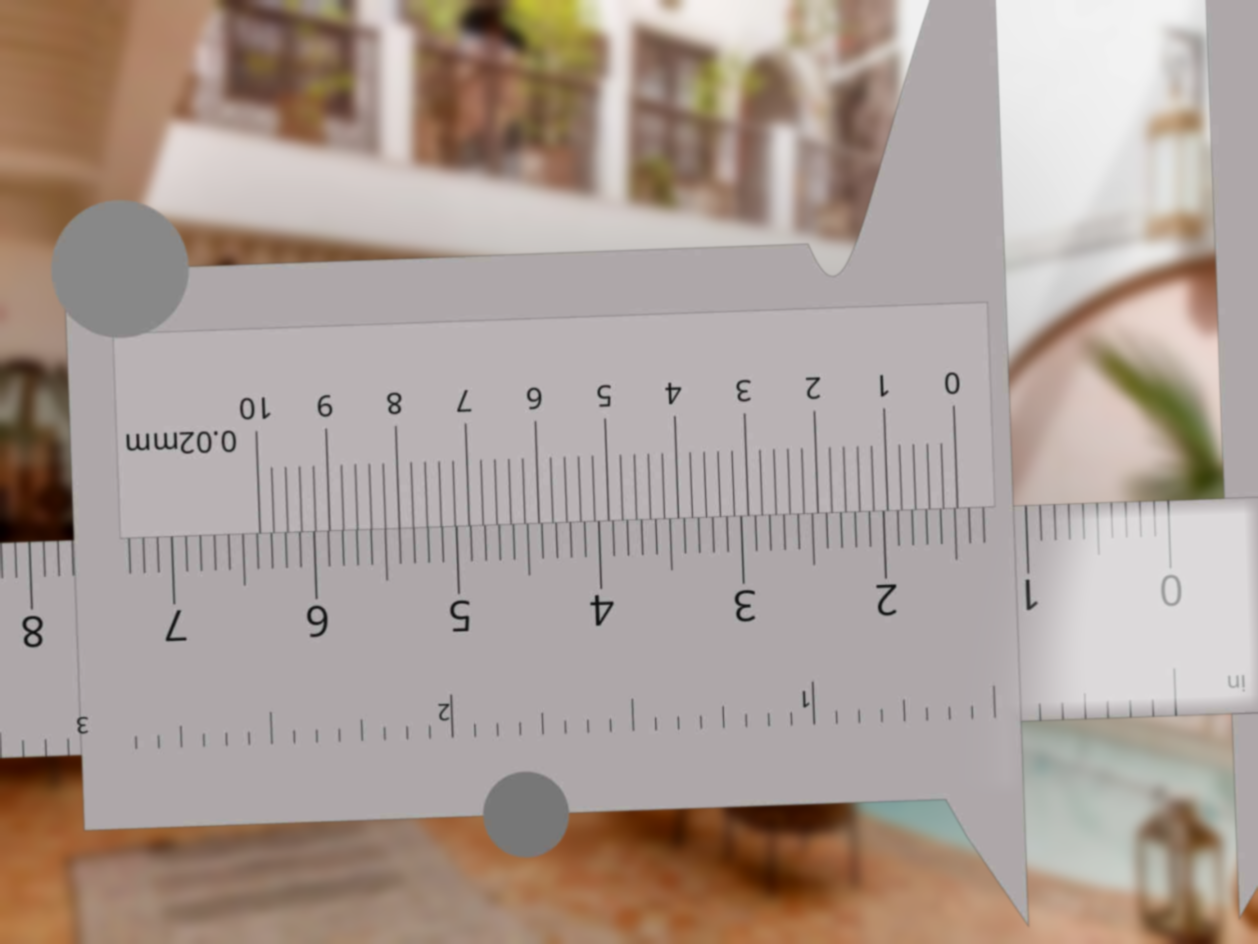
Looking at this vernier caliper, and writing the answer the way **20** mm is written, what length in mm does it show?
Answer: **14.8** mm
